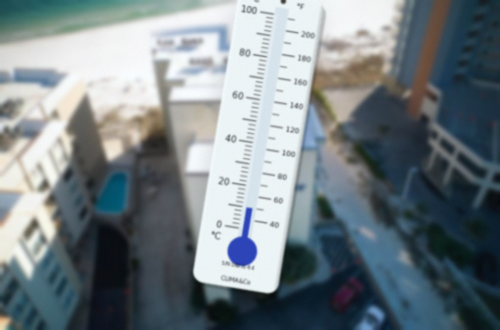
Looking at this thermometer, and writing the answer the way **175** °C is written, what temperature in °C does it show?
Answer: **10** °C
